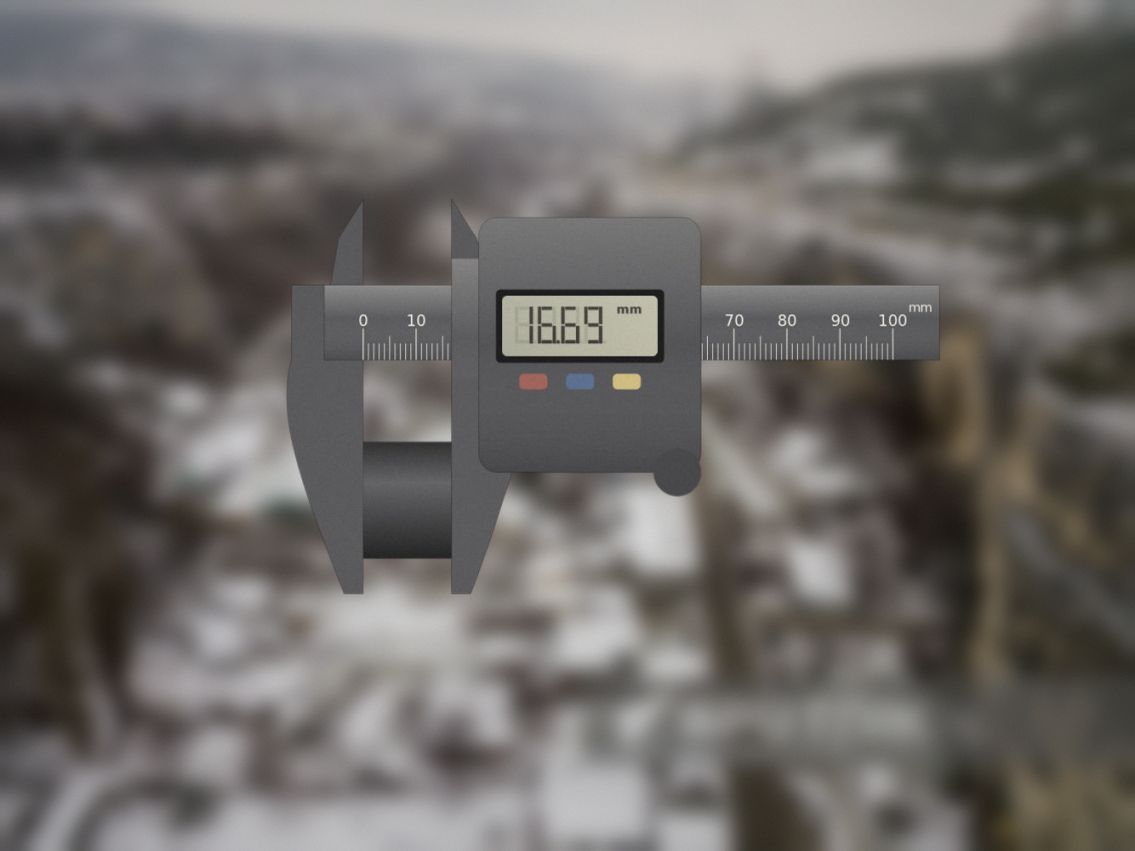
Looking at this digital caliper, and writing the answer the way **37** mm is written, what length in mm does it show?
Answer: **16.69** mm
